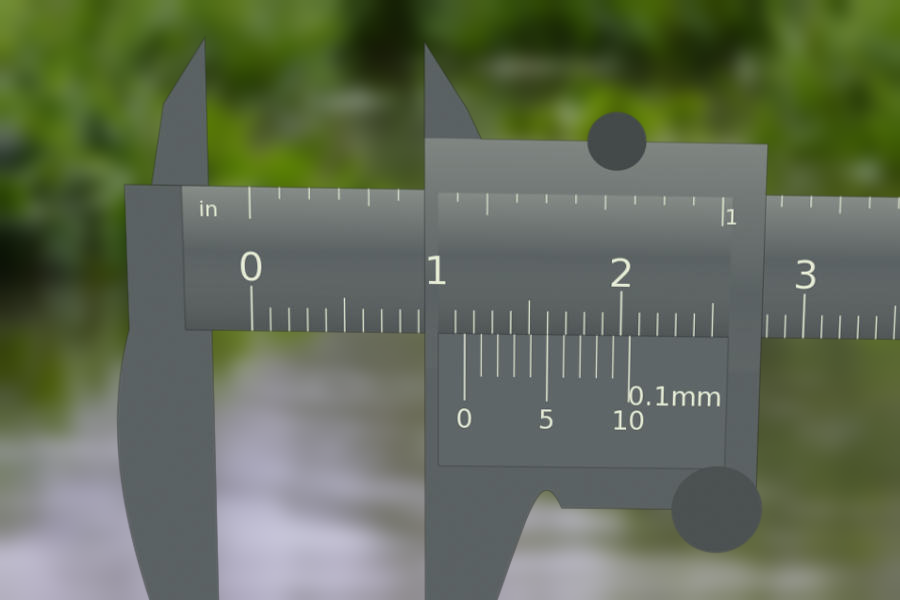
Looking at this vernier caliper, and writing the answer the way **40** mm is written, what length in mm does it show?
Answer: **11.5** mm
